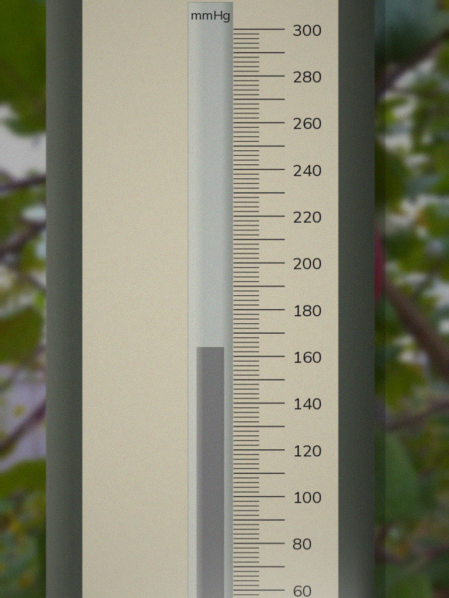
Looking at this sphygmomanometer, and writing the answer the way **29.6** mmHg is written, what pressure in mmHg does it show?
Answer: **164** mmHg
